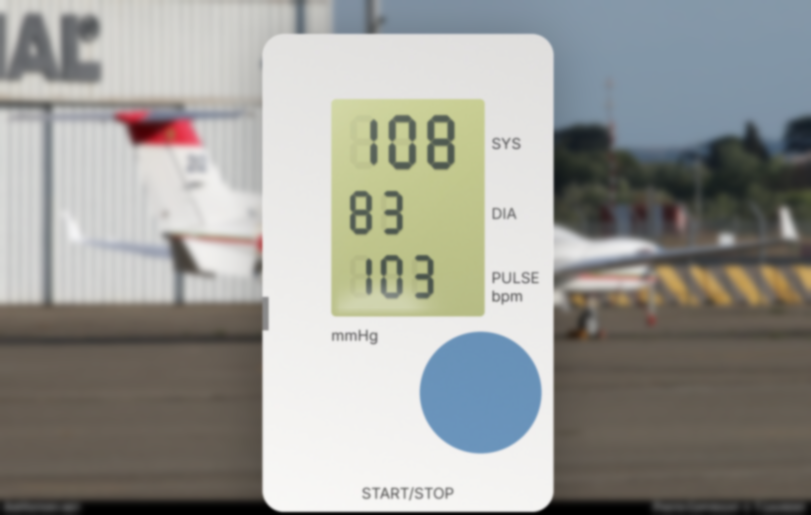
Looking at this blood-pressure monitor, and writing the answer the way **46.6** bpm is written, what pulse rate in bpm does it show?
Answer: **103** bpm
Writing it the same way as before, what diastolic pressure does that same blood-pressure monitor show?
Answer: **83** mmHg
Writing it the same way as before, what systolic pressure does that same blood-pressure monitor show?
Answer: **108** mmHg
